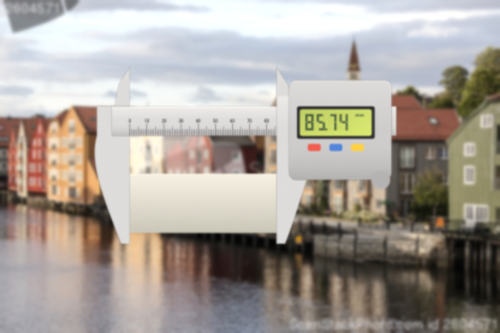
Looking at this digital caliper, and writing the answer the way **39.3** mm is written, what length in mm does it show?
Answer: **85.74** mm
